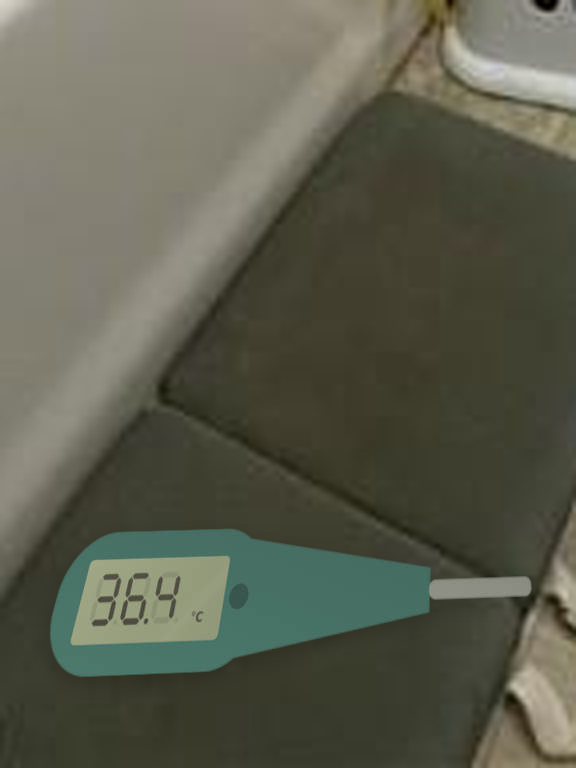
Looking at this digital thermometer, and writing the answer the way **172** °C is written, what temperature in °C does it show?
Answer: **36.4** °C
